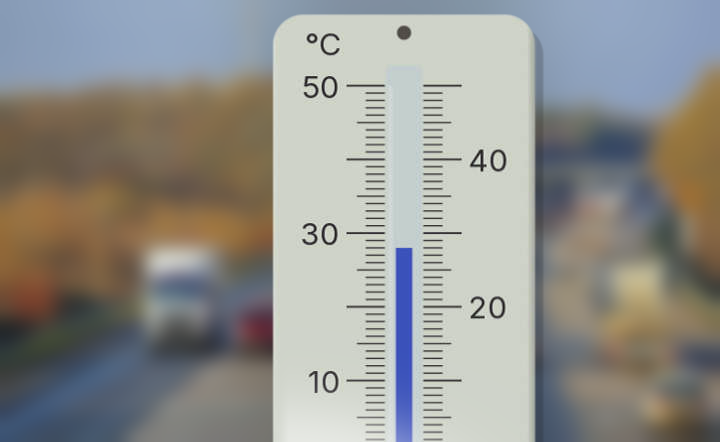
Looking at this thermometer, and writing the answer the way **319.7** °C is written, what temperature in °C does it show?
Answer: **28** °C
